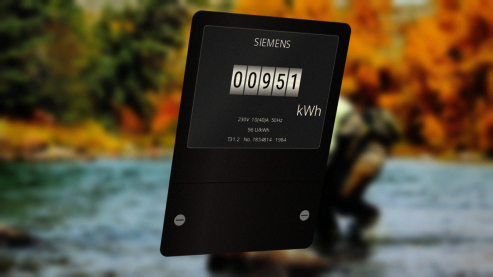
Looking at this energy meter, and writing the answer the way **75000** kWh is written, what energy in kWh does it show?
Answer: **951** kWh
